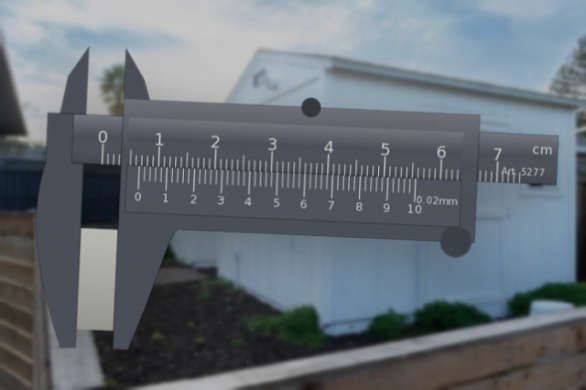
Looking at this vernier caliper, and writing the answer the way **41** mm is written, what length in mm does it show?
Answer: **6.6** mm
